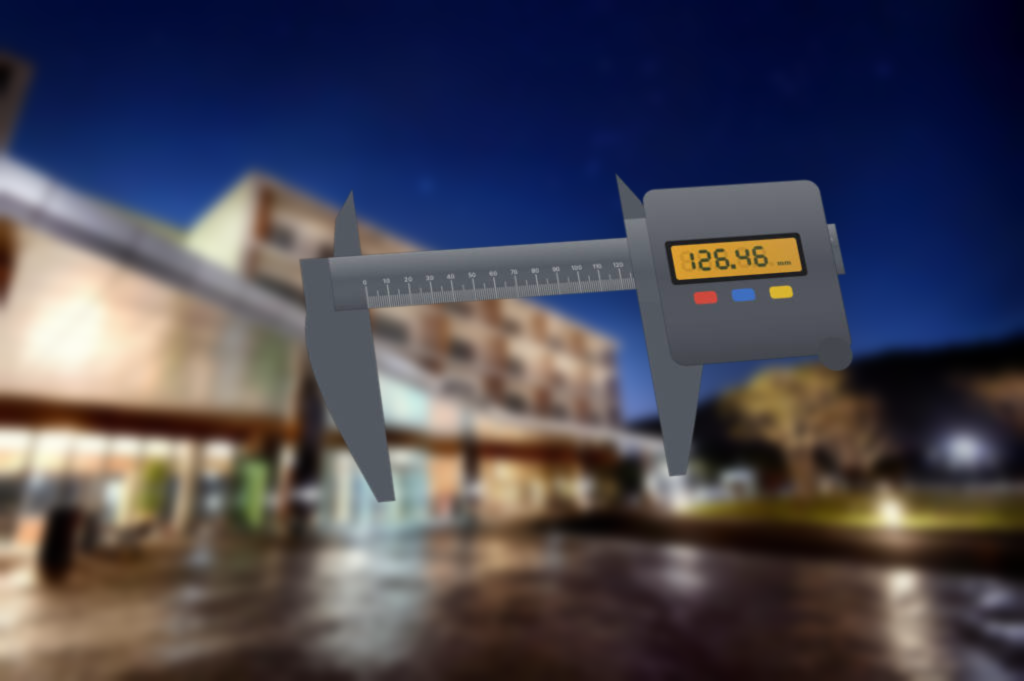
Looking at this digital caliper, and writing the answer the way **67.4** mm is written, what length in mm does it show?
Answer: **126.46** mm
